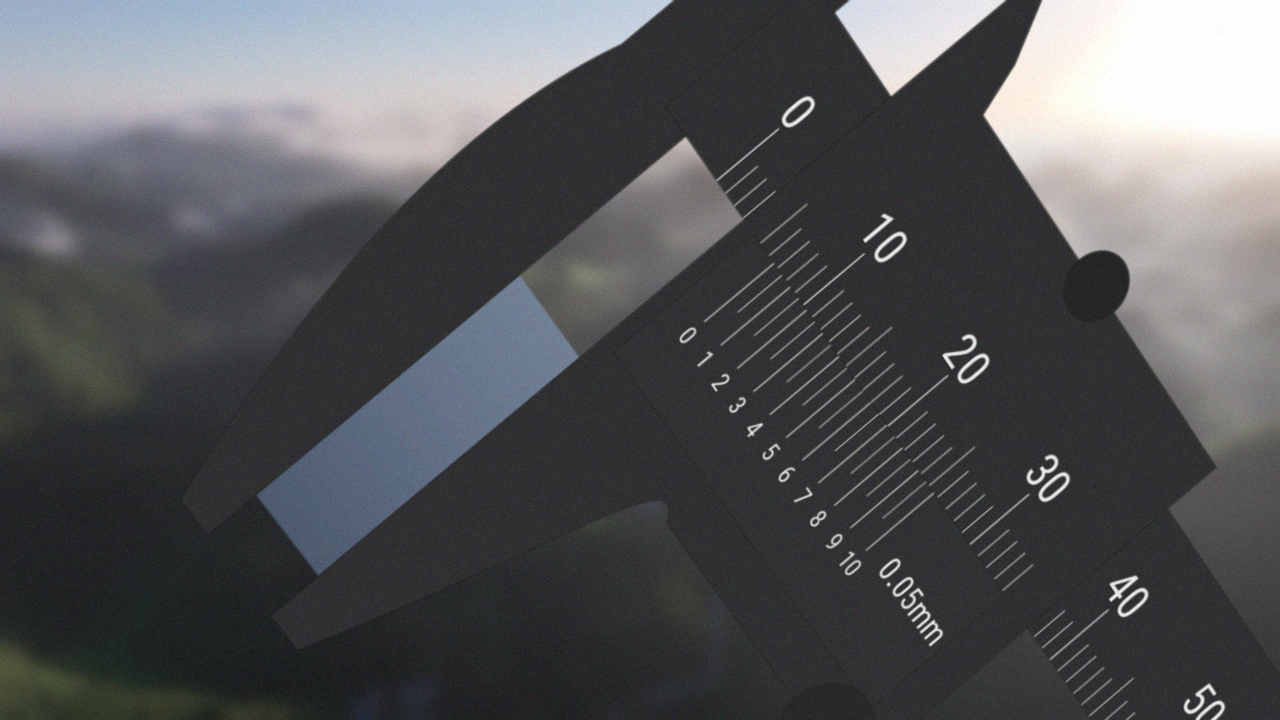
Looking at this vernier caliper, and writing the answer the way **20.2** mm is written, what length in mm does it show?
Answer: **6.6** mm
